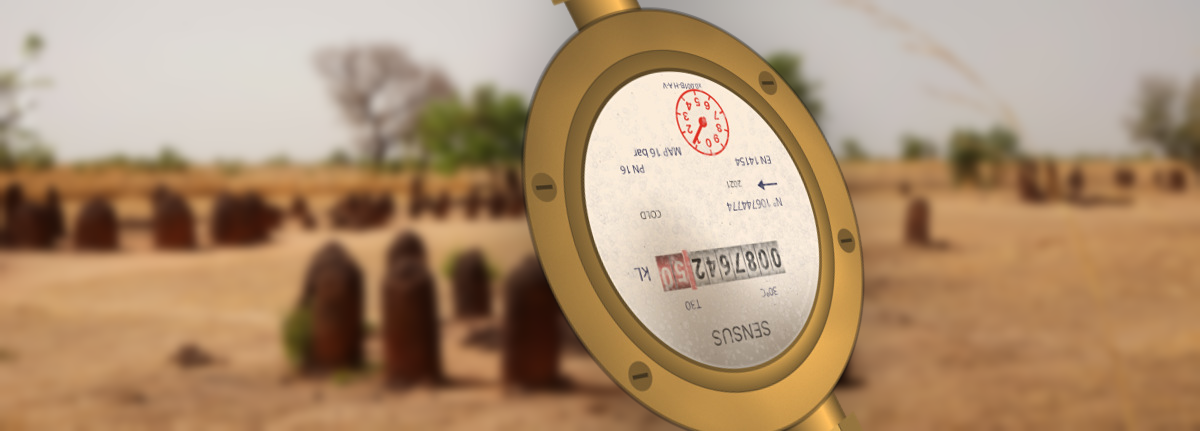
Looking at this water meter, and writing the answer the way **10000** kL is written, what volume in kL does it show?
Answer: **87642.501** kL
